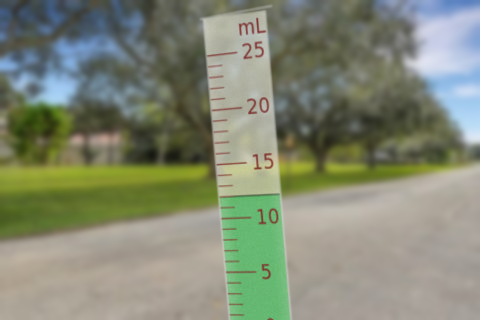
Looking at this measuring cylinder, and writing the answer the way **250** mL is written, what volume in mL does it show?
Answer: **12** mL
